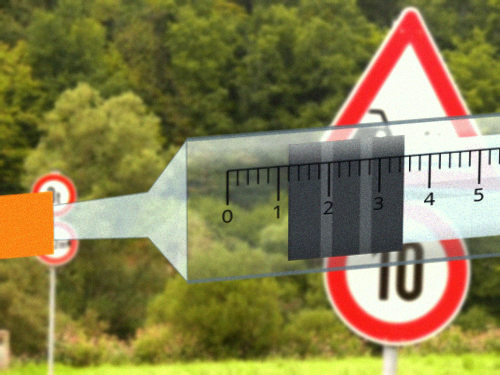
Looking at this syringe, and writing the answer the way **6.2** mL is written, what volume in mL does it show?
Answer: **1.2** mL
